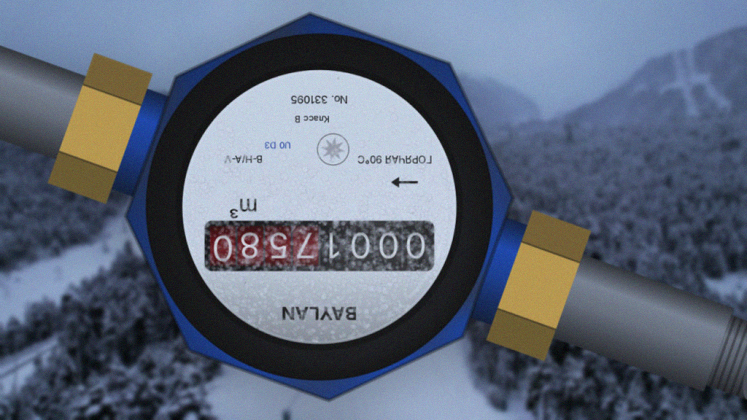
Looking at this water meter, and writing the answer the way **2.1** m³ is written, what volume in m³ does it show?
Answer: **1.7580** m³
